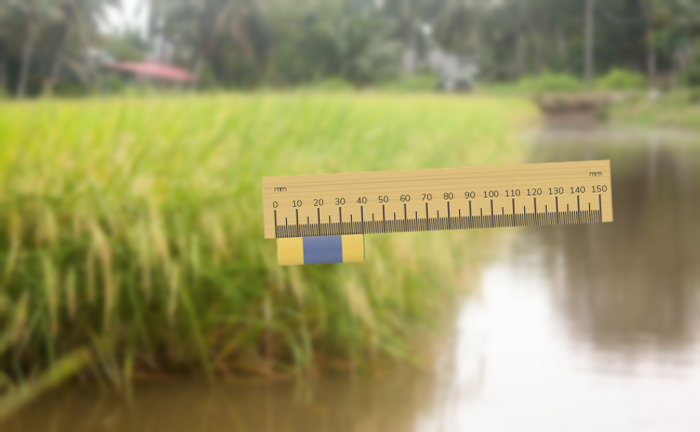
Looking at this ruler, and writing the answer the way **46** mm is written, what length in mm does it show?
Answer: **40** mm
